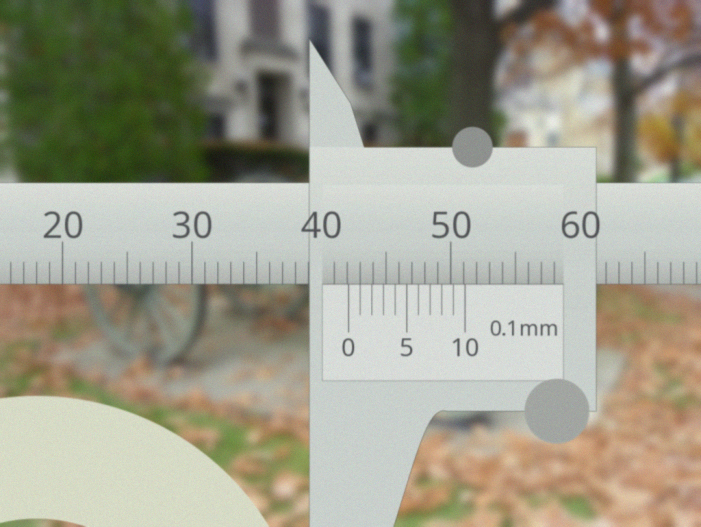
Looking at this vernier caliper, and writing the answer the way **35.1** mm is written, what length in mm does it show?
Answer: **42.1** mm
